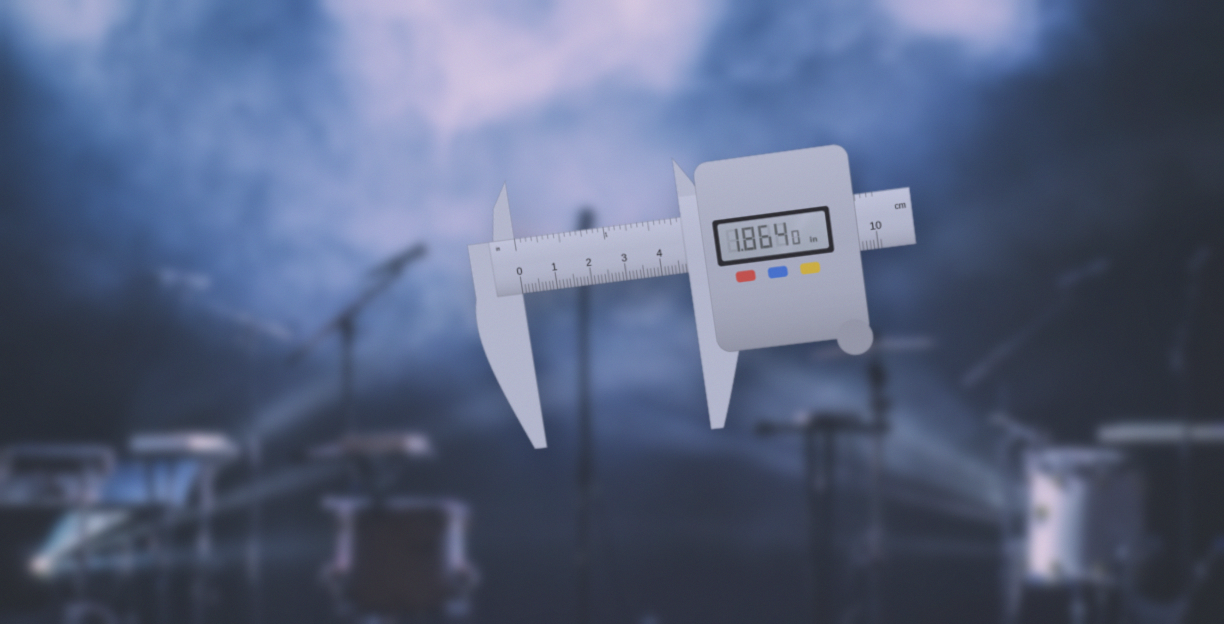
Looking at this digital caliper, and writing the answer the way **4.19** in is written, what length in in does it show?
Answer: **1.8640** in
